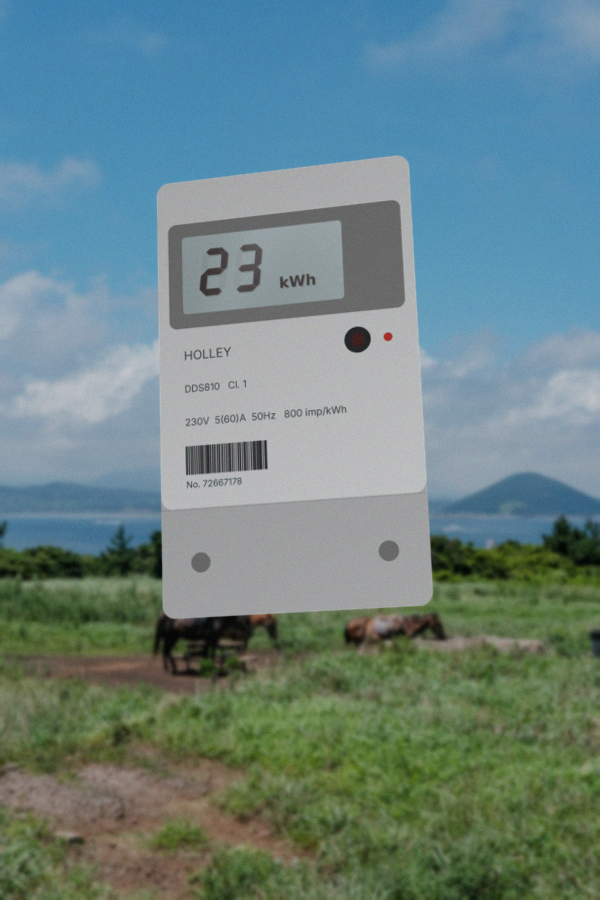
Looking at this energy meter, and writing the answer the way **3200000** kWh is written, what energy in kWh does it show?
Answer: **23** kWh
